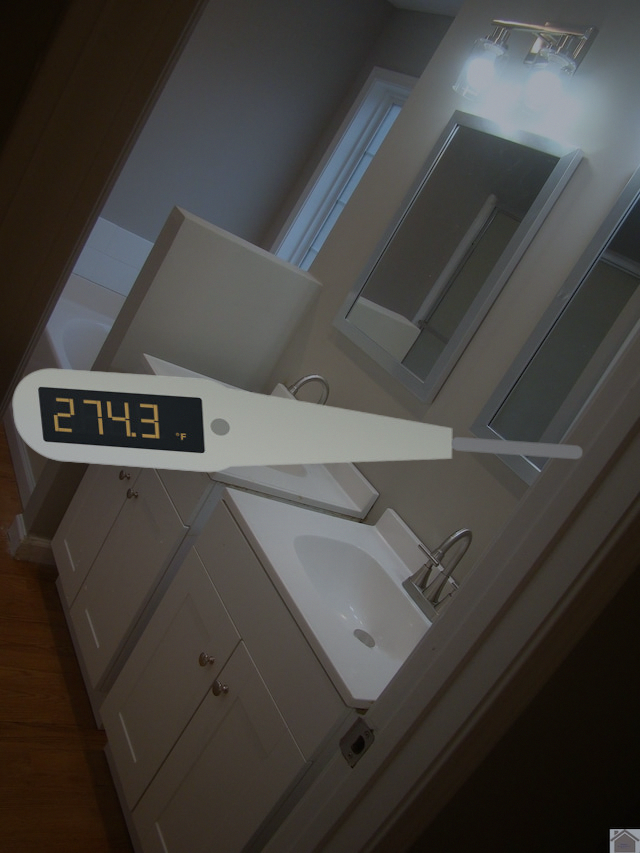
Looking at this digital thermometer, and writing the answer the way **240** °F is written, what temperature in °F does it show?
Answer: **274.3** °F
